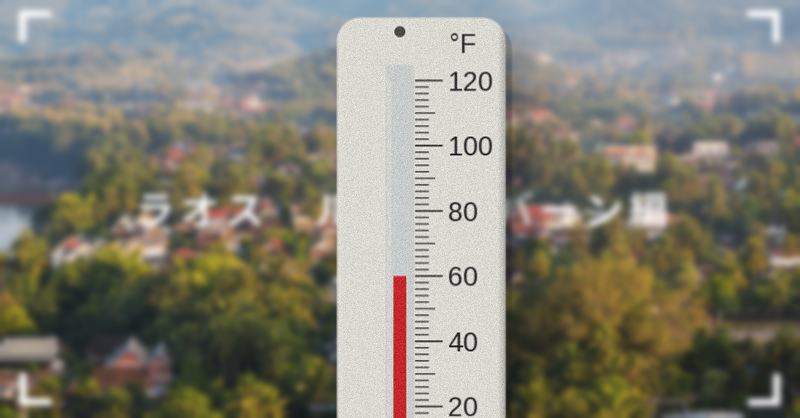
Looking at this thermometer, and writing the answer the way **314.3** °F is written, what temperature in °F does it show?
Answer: **60** °F
